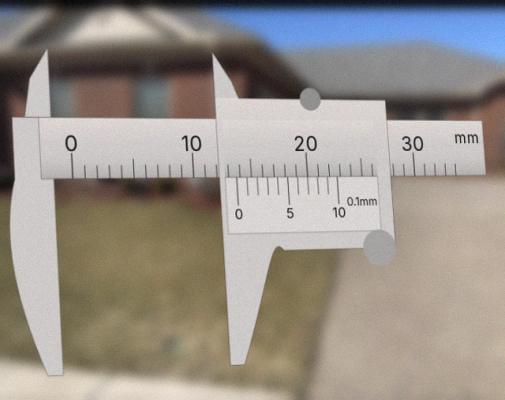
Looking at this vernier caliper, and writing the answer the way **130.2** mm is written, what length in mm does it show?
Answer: **13.7** mm
